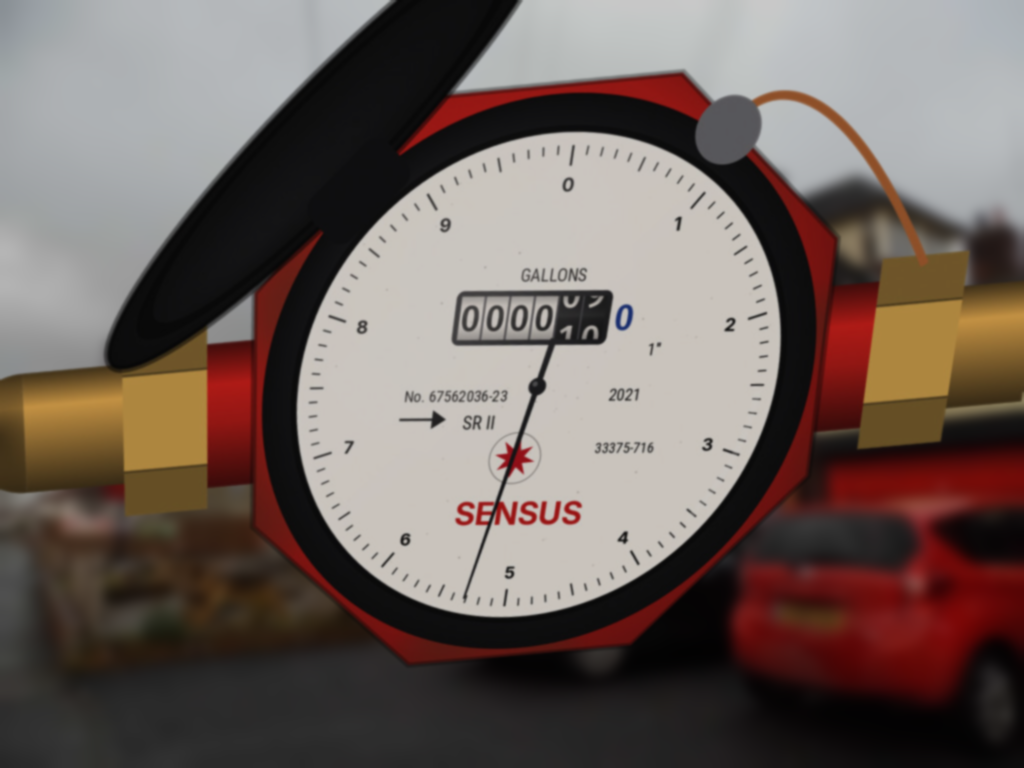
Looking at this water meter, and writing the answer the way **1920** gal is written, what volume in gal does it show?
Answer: **95.3** gal
